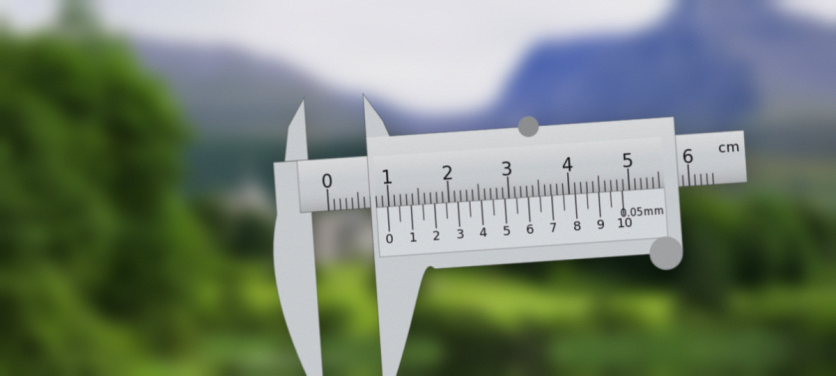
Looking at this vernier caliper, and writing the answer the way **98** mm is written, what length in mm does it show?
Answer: **9.8** mm
